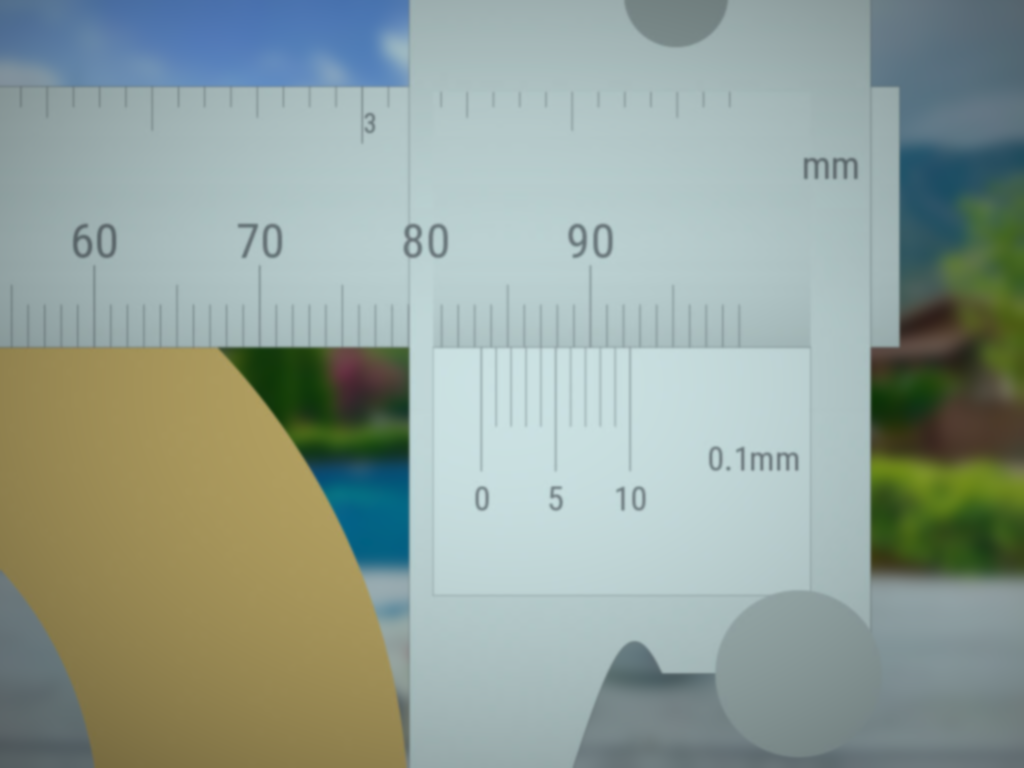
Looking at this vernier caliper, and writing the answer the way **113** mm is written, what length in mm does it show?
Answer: **83.4** mm
